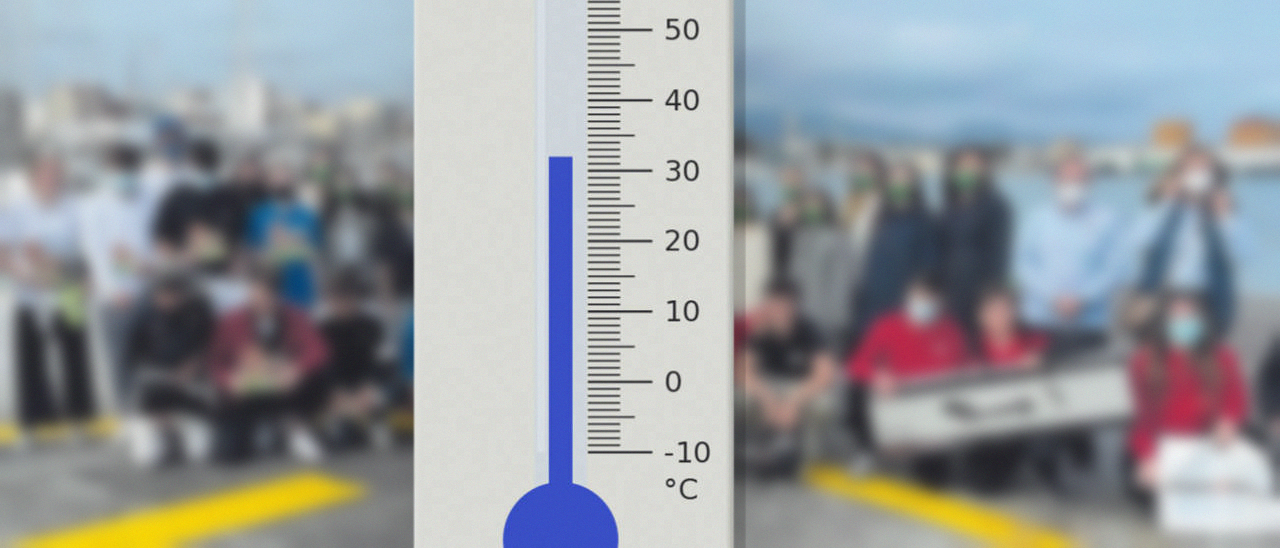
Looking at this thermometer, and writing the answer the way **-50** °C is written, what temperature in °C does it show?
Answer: **32** °C
